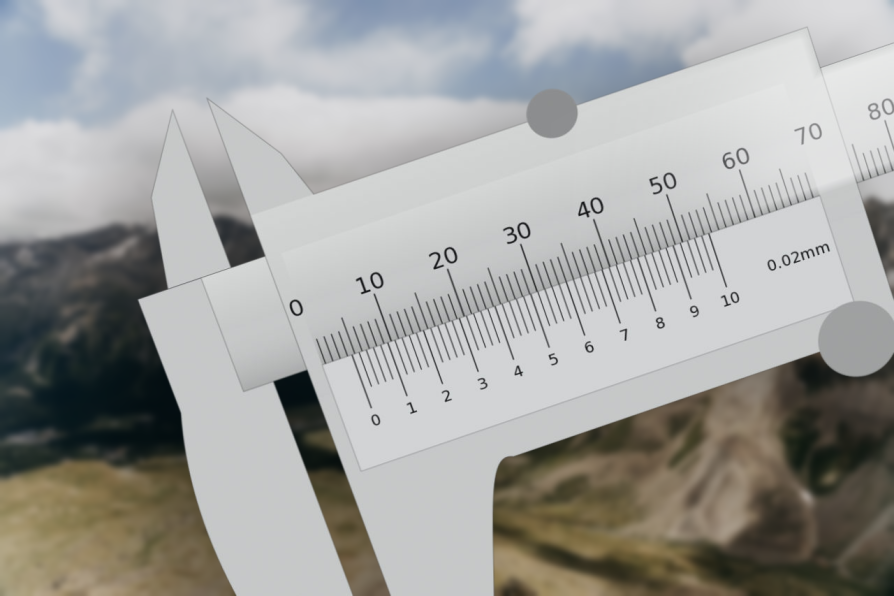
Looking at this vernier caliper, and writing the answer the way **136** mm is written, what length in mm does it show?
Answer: **4.6** mm
